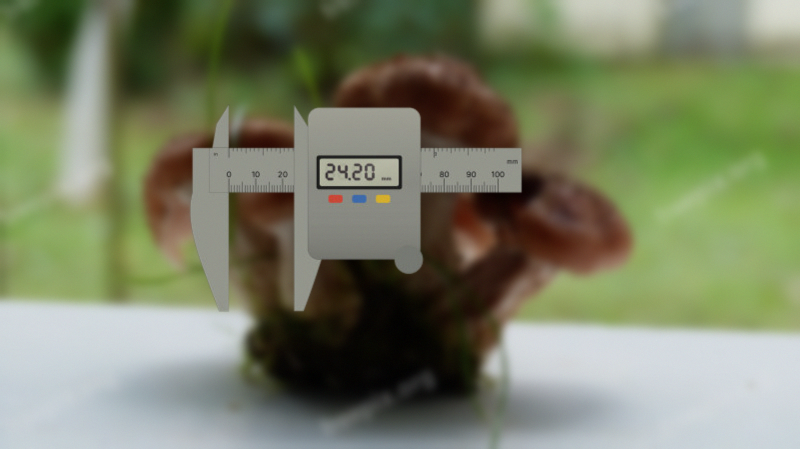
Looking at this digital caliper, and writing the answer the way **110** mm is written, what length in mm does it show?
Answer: **24.20** mm
